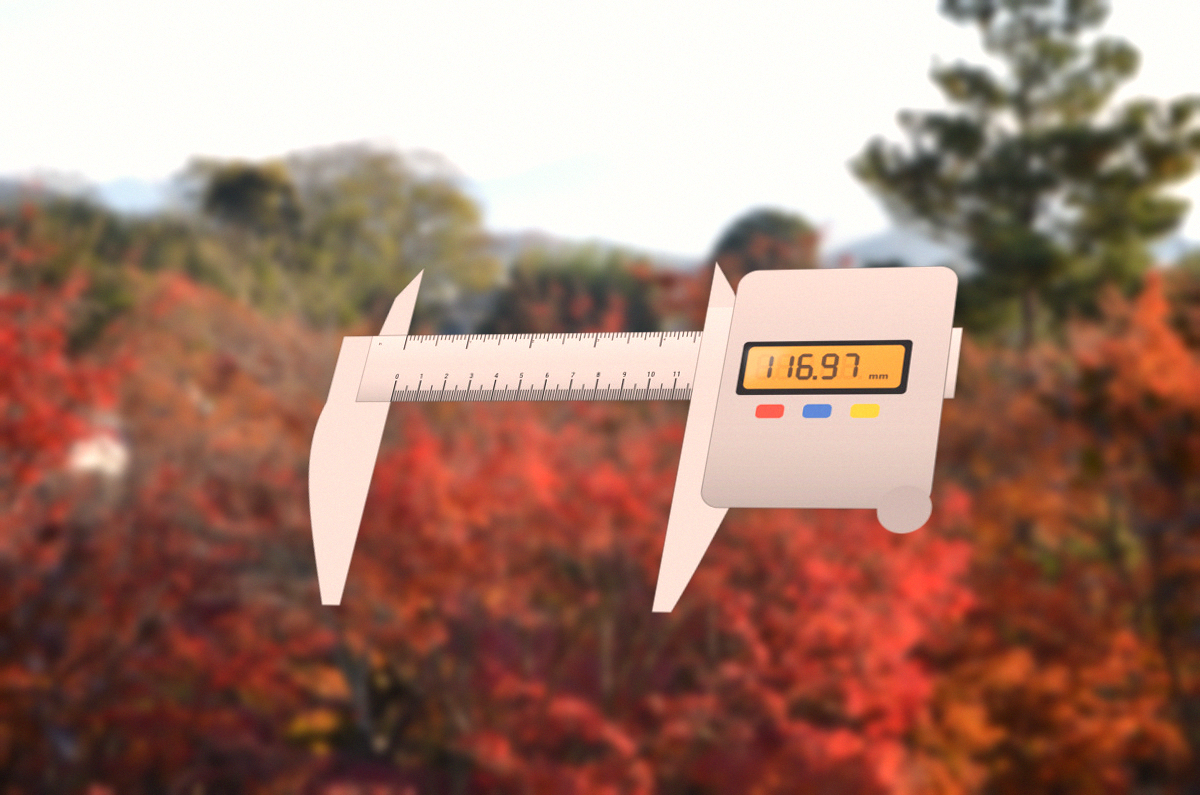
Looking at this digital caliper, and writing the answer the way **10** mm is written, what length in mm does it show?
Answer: **116.97** mm
